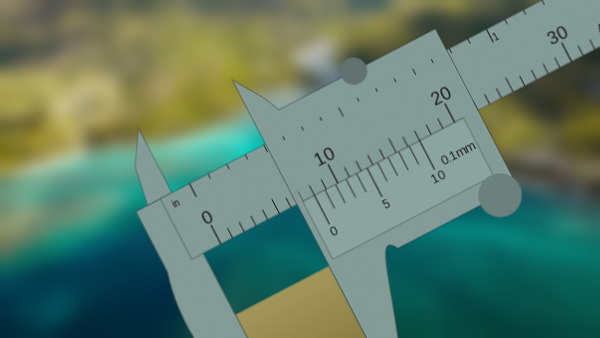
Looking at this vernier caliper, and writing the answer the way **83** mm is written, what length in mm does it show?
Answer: **8.0** mm
